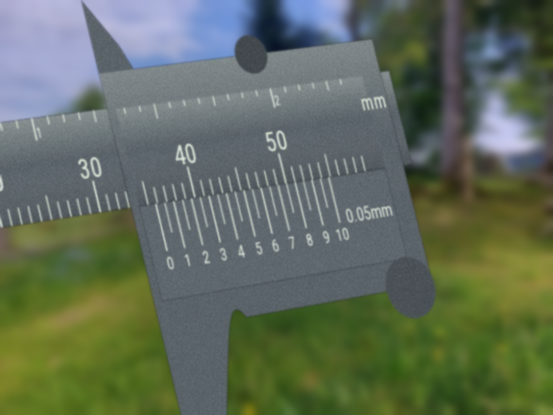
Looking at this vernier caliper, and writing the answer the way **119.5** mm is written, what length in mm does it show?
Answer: **35.8** mm
